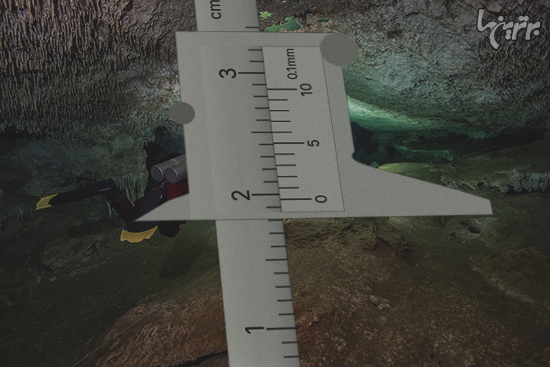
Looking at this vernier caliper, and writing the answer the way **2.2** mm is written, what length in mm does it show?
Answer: **19.6** mm
